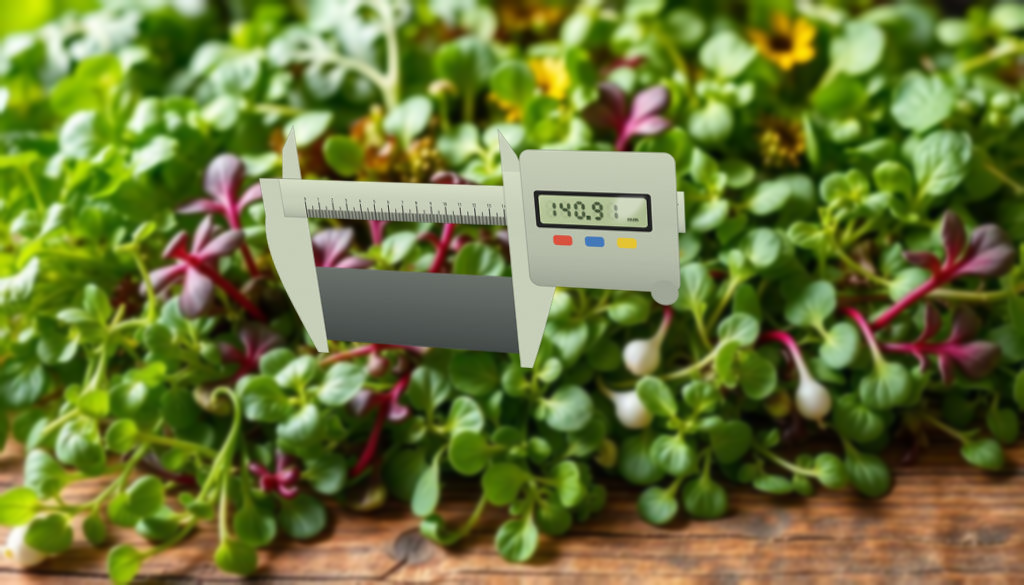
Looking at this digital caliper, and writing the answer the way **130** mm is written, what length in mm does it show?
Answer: **140.91** mm
